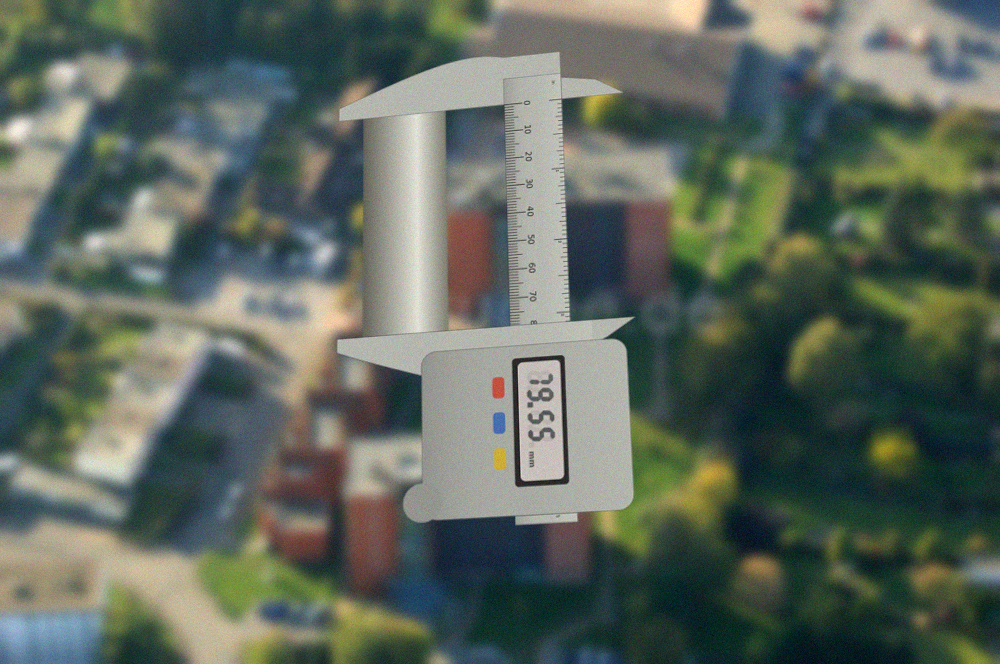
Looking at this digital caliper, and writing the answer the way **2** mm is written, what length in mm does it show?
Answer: **79.55** mm
